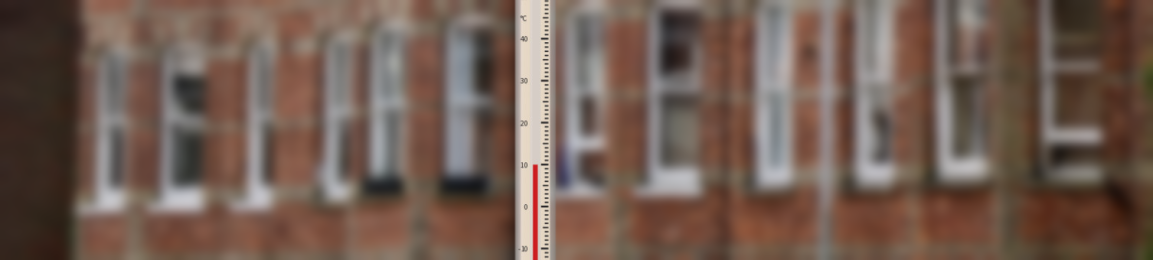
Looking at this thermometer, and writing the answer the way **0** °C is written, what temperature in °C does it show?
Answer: **10** °C
